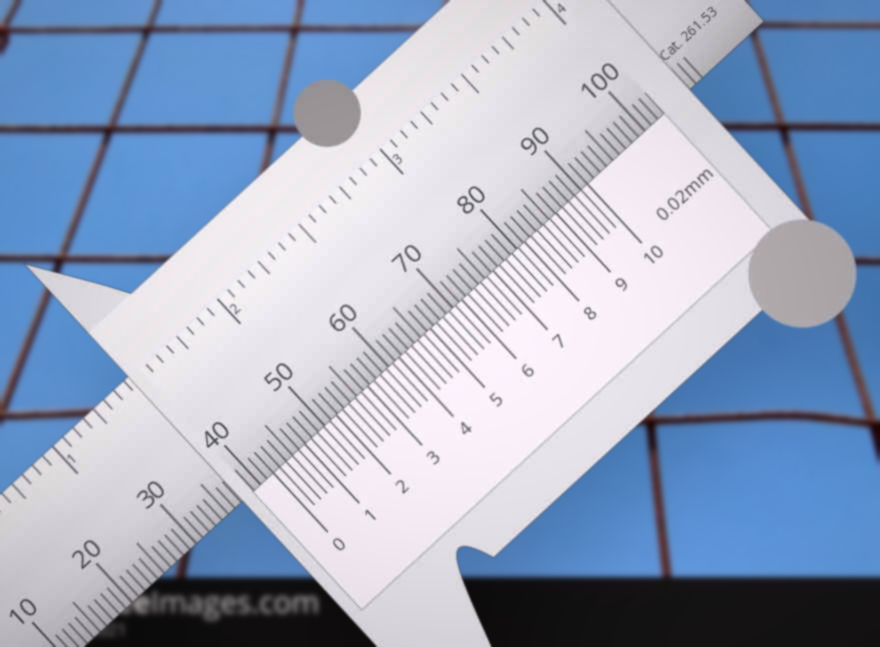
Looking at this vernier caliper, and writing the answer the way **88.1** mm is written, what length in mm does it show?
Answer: **42.0** mm
